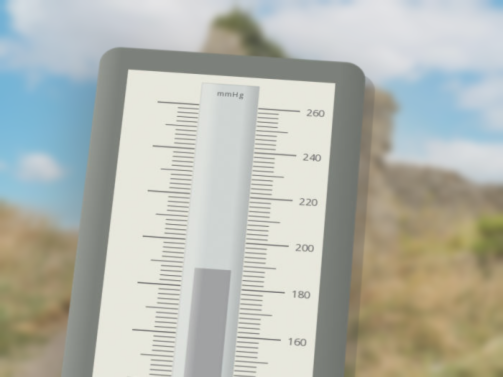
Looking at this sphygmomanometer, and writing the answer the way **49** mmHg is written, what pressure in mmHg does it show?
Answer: **188** mmHg
